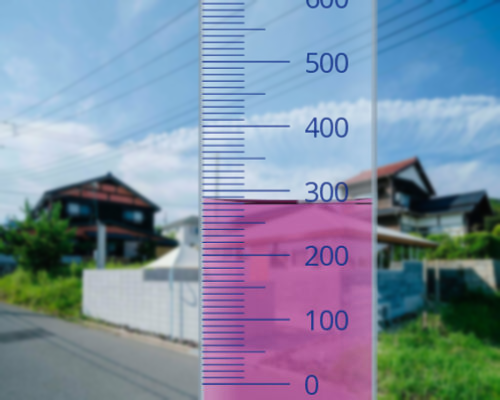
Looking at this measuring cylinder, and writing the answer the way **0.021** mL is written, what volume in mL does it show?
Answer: **280** mL
